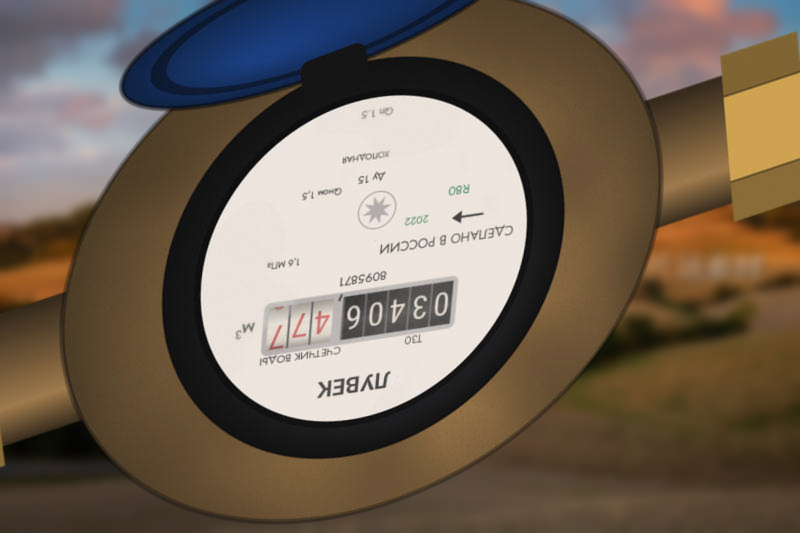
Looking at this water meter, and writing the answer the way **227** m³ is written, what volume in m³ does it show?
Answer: **3406.477** m³
